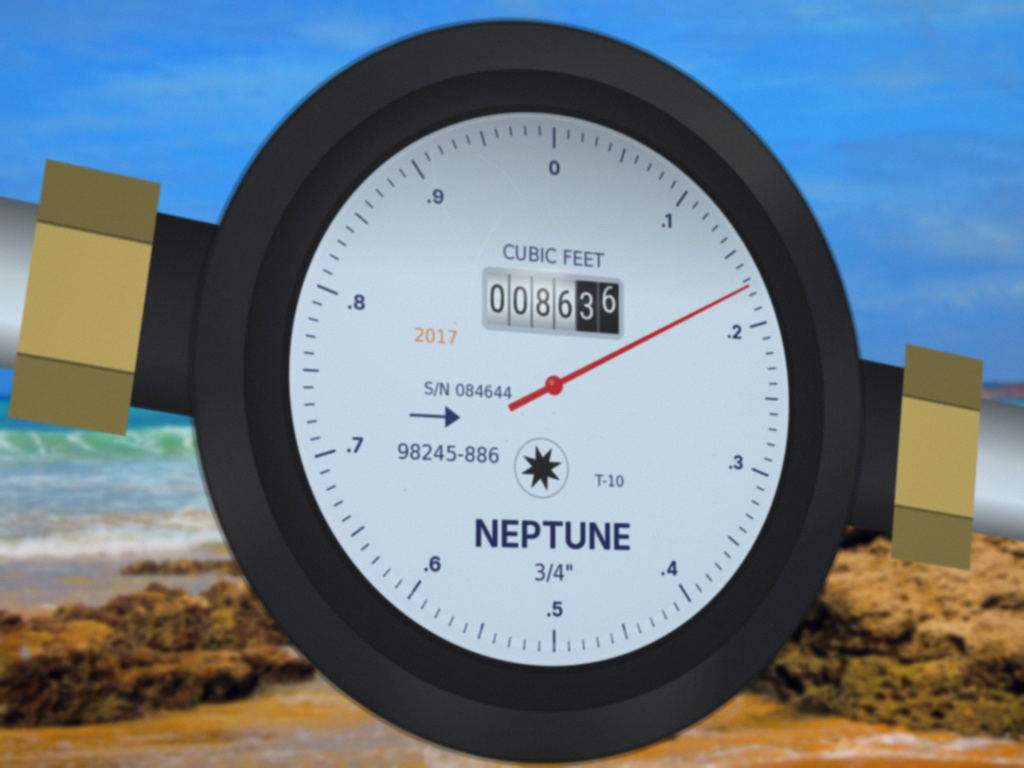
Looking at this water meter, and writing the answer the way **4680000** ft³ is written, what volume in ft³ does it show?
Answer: **8636.17** ft³
